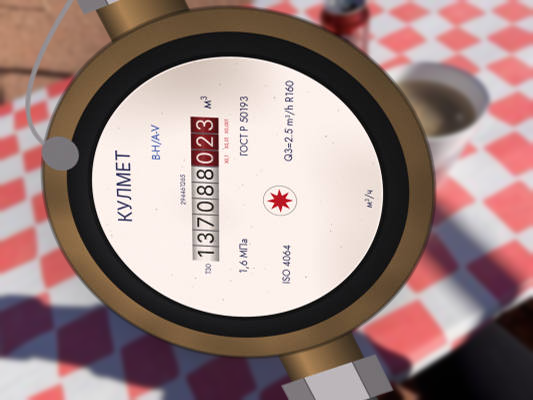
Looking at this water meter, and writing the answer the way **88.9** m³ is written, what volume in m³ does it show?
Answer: **137088.023** m³
